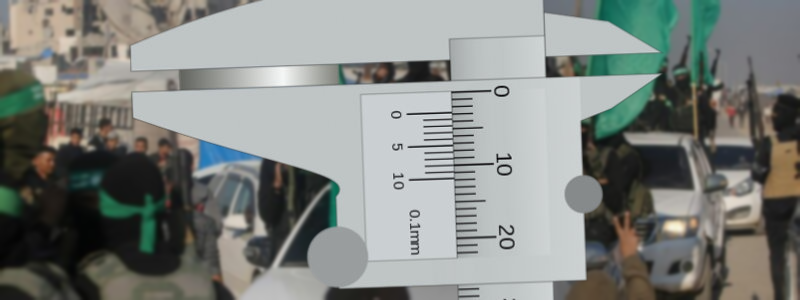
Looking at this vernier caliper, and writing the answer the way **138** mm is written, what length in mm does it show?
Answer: **2.8** mm
